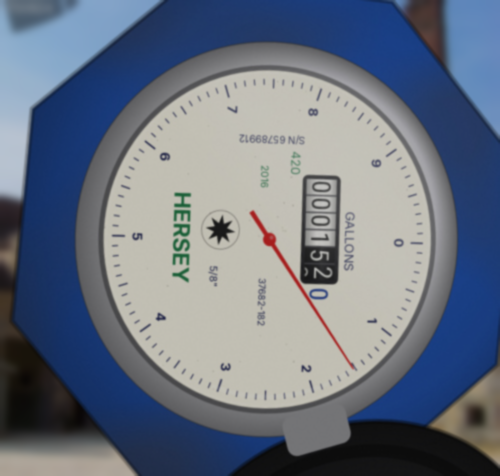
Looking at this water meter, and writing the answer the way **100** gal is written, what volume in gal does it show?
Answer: **1521.5** gal
